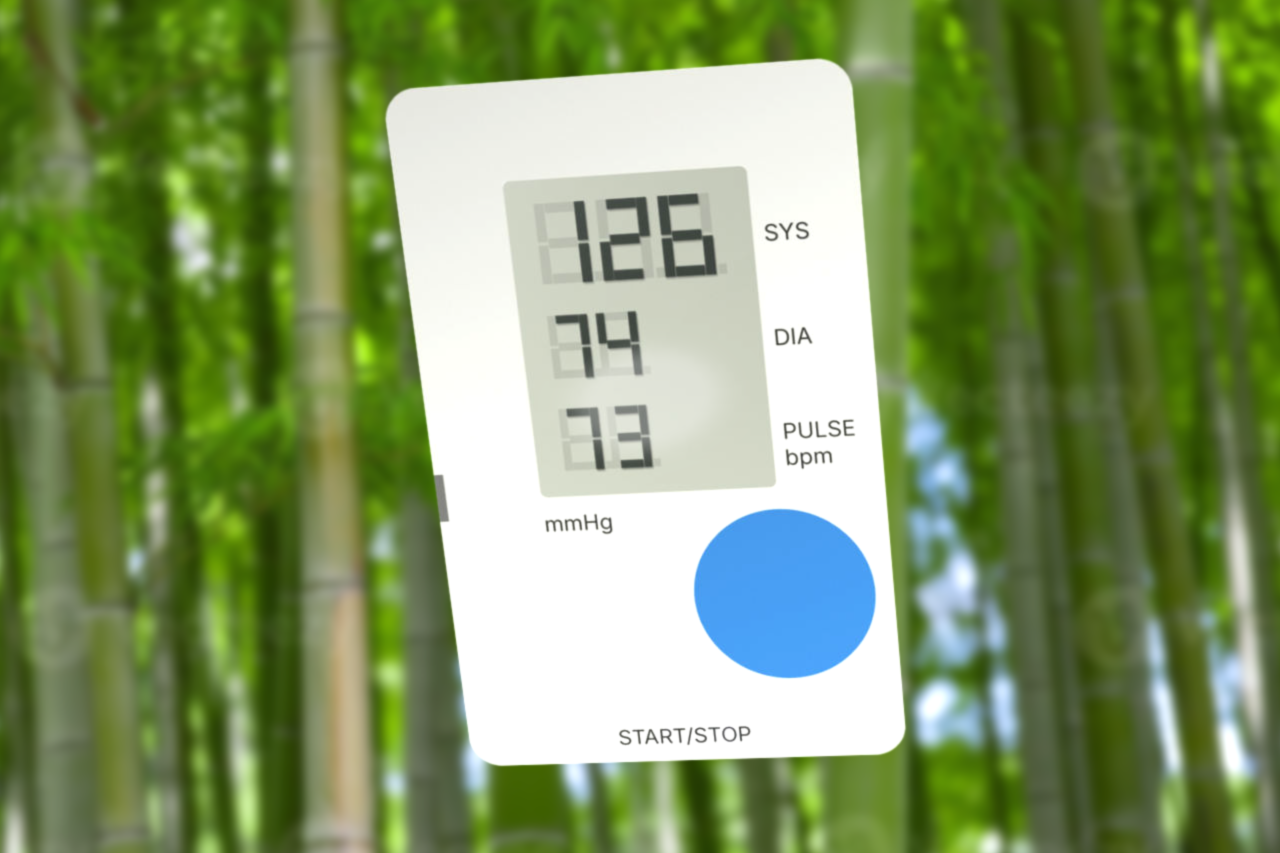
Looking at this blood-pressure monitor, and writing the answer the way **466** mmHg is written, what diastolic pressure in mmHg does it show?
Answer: **74** mmHg
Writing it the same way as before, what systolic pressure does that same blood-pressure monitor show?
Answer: **126** mmHg
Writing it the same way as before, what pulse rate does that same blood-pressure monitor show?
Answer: **73** bpm
